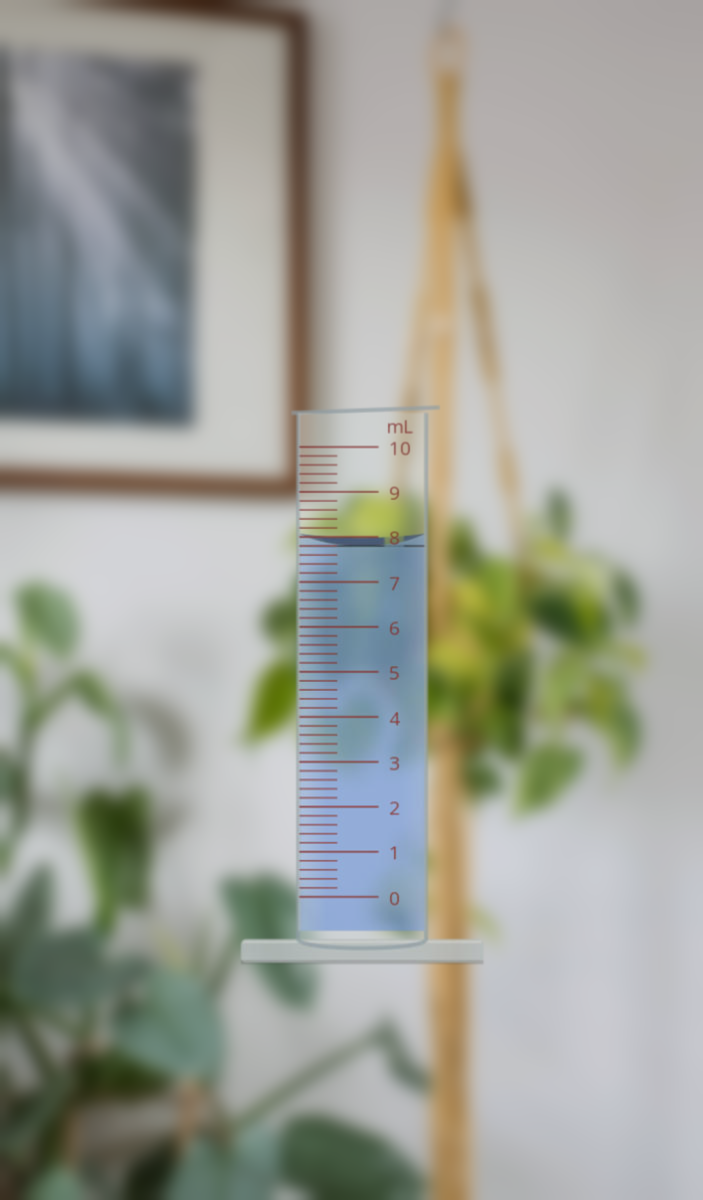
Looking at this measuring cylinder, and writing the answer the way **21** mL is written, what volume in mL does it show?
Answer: **7.8** mL
